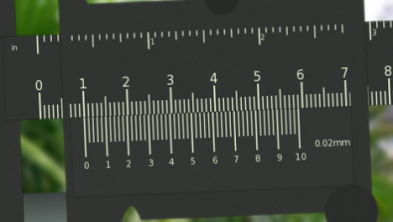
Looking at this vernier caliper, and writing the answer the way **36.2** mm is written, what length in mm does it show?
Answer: **10.0** mm
